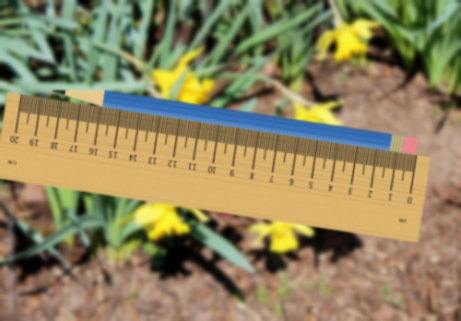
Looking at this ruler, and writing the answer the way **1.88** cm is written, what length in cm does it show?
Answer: **18.5** cm
